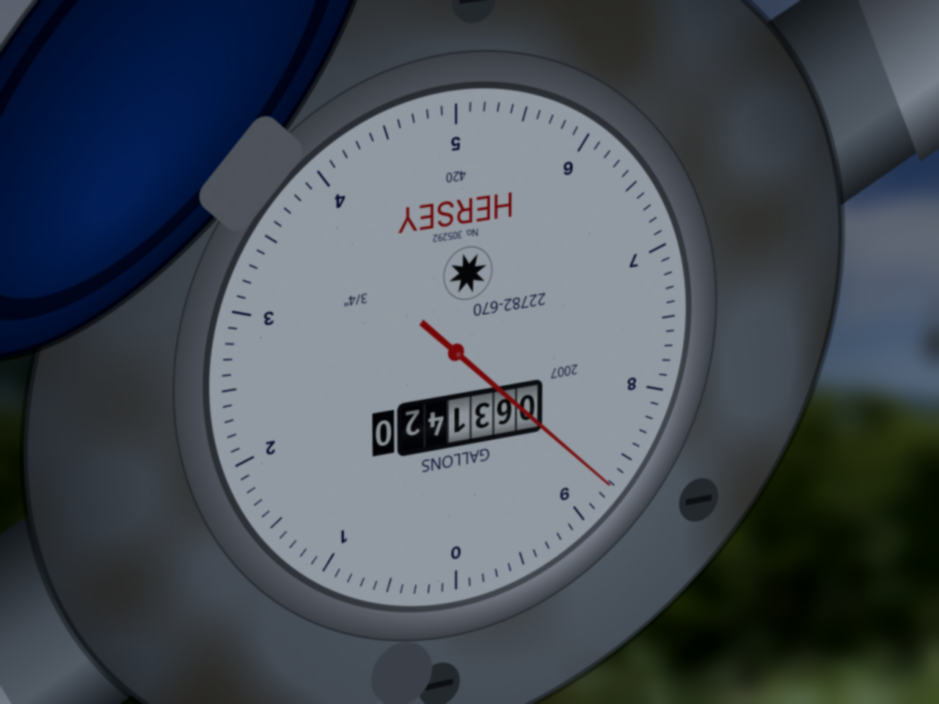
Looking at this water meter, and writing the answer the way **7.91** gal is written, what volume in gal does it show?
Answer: **631418.7** gal
